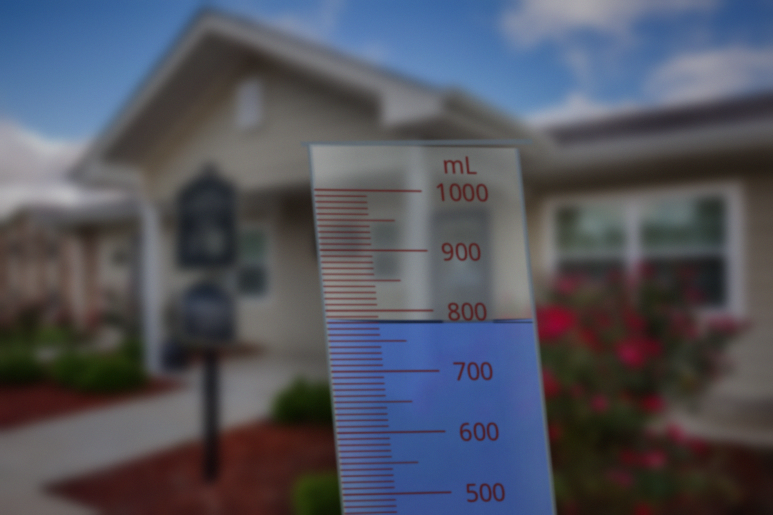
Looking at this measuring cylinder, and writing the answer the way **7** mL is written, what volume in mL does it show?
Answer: **780** mL
